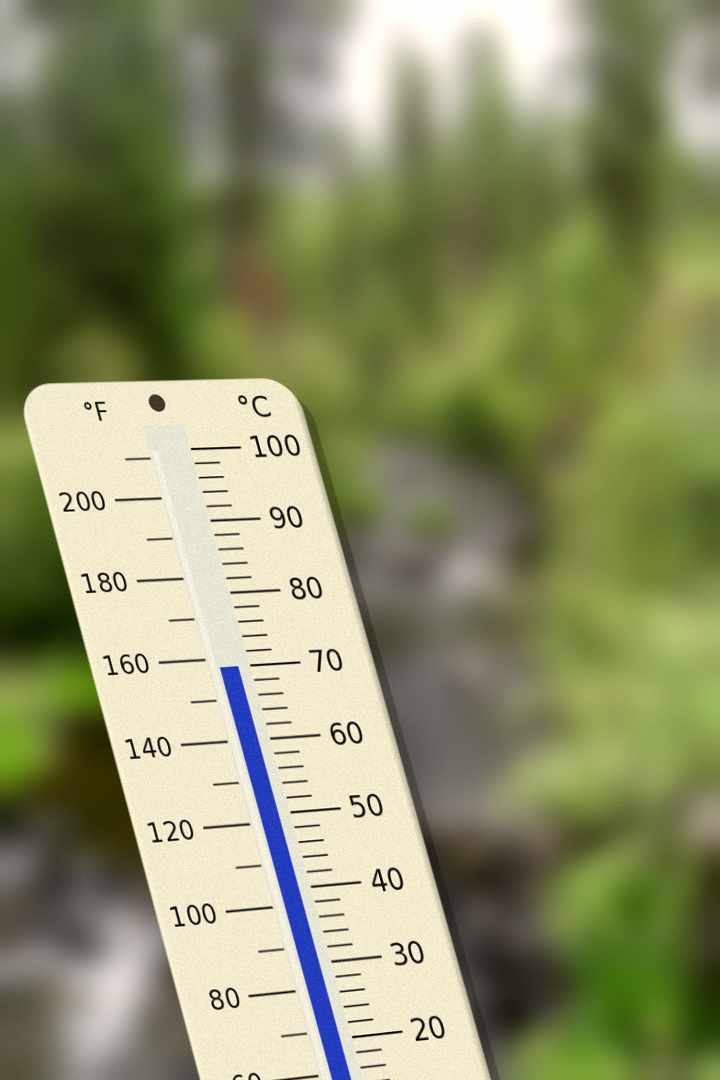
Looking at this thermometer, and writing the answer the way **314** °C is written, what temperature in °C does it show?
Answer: **70** °C
